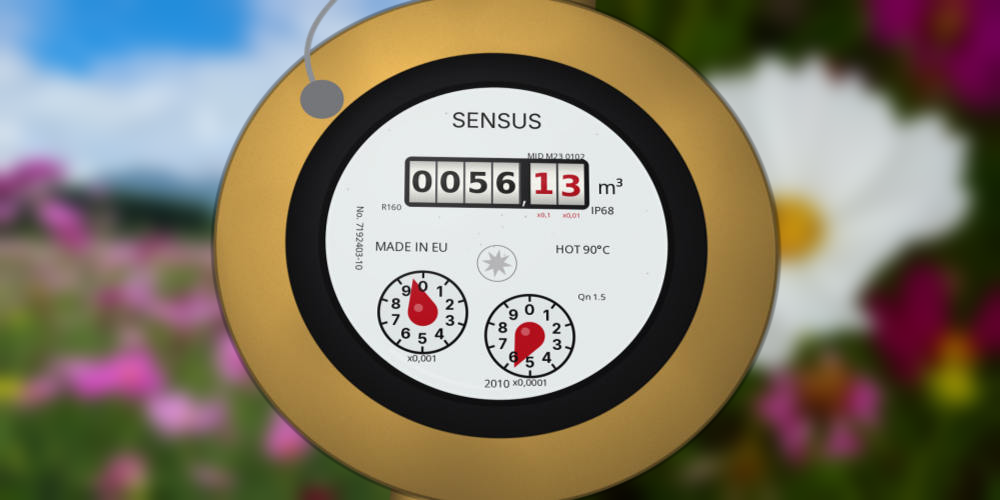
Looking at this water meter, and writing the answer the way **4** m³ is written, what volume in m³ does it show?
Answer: **56.1295** m³
